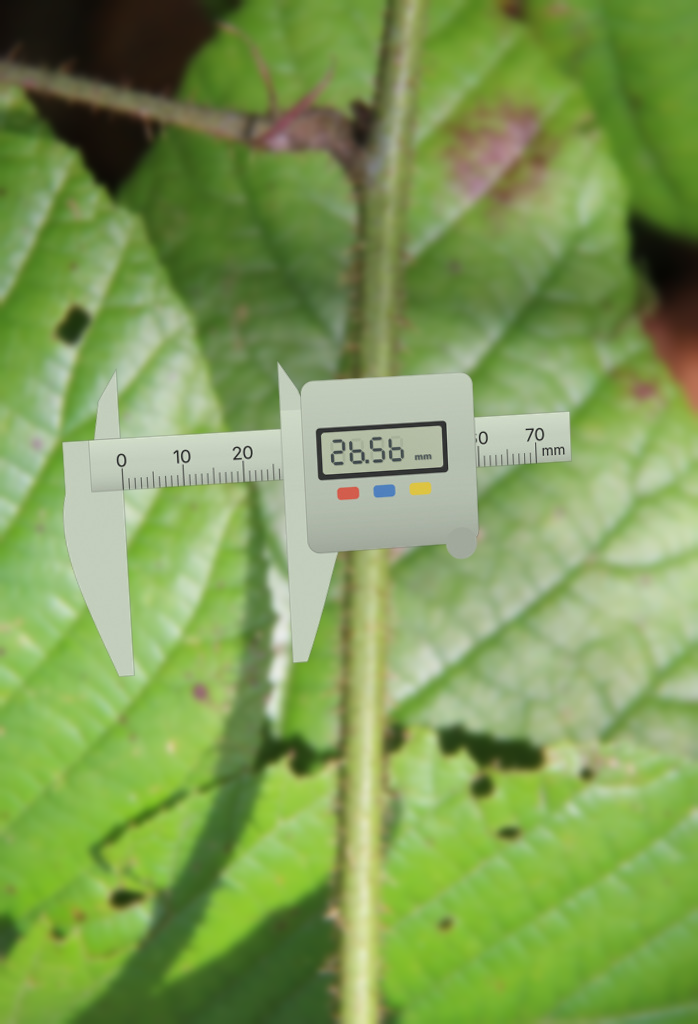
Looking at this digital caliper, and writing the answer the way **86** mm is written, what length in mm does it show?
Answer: **26.56** mm
